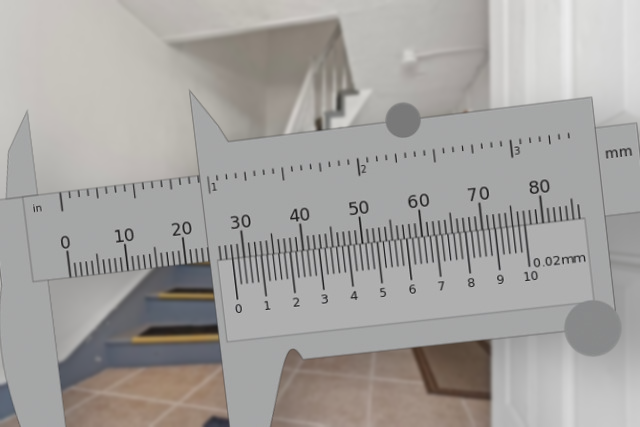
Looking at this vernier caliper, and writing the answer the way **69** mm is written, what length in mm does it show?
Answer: **28.0** mm
